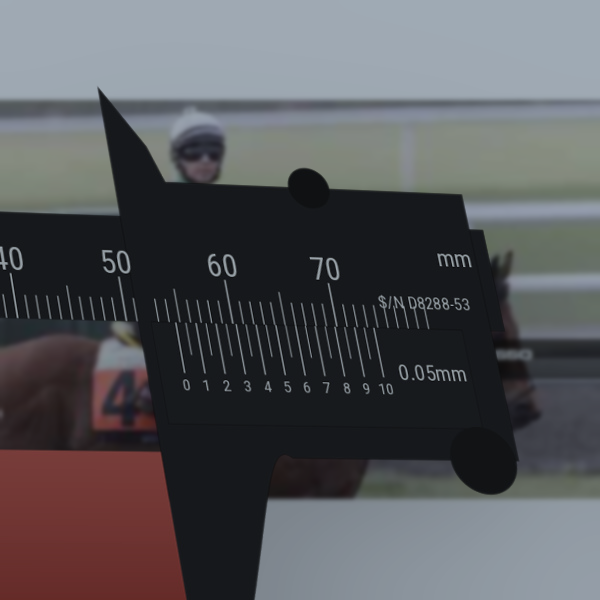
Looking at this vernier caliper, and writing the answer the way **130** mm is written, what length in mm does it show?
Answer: **54.6** mm
